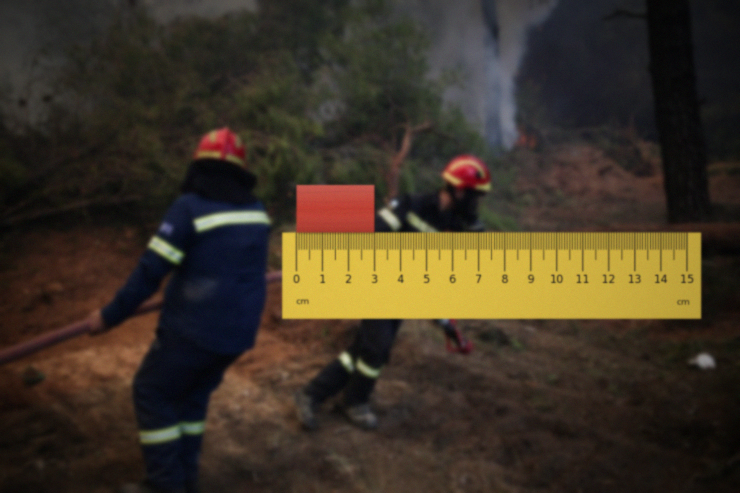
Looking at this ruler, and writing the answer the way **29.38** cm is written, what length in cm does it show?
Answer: **3** cm
